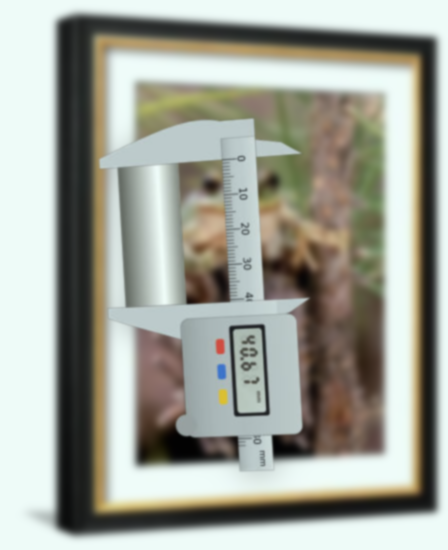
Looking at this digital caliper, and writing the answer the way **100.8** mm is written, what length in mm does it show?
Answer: **40.67** mm
